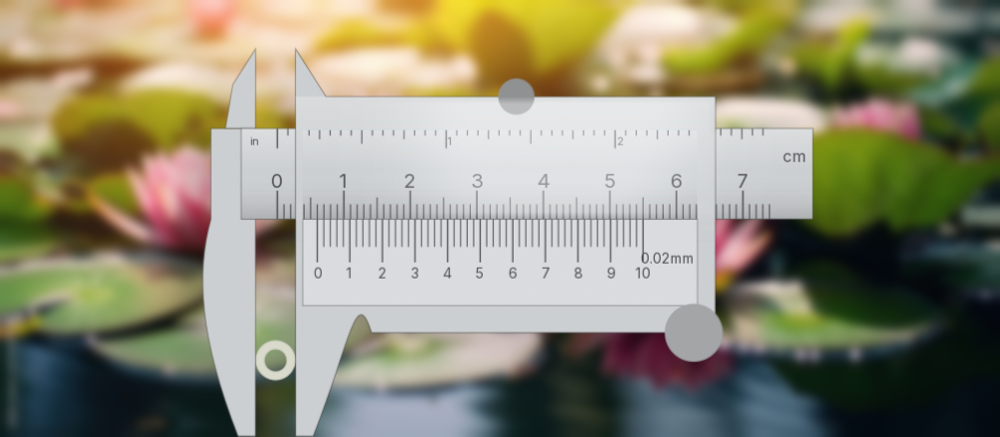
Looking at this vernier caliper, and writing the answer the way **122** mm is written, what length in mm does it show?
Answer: **6.0** mm
